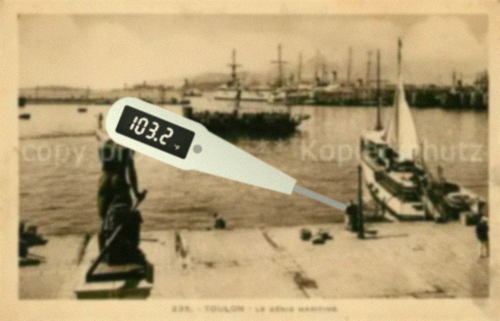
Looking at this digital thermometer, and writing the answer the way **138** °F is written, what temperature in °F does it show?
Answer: **103.2** °F
